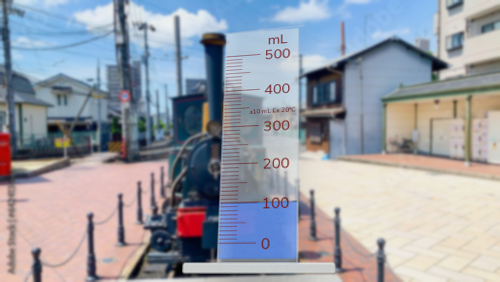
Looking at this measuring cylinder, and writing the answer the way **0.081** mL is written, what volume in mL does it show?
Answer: **100** mL
